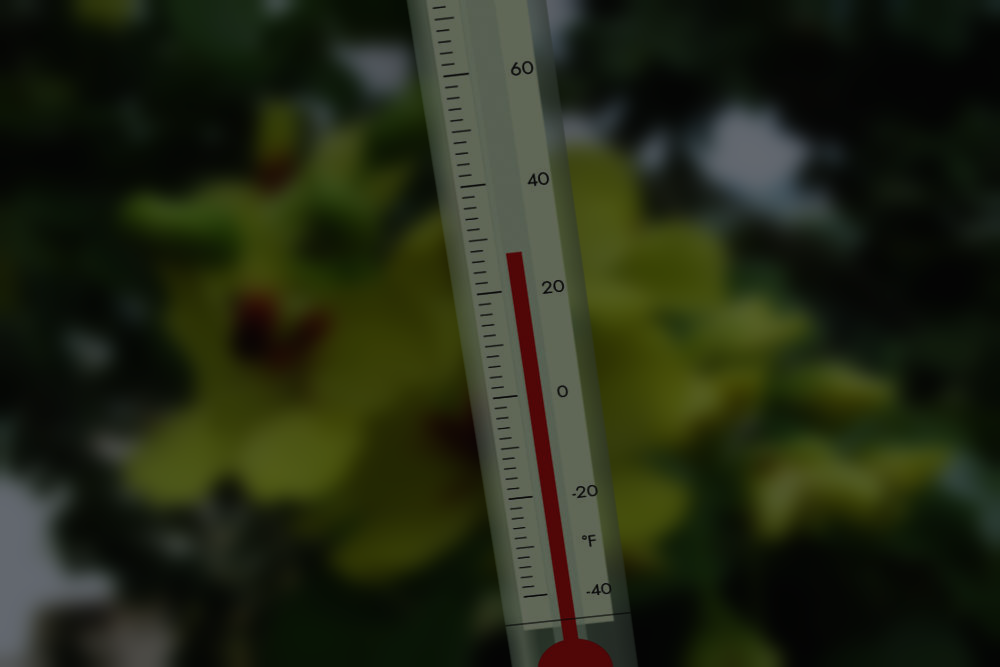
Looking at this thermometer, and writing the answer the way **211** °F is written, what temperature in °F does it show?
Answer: **27** °F
